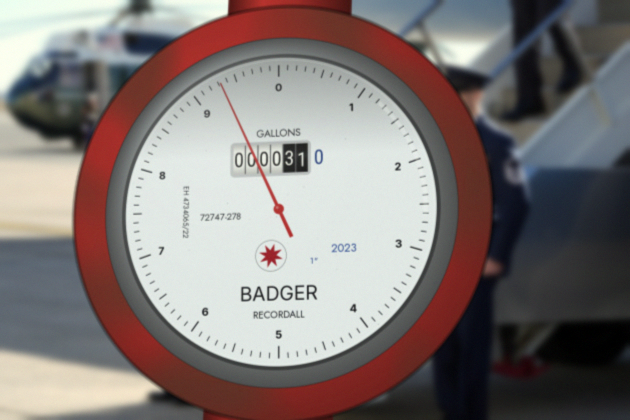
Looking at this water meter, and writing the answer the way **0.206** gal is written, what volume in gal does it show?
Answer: **309.3** gal
